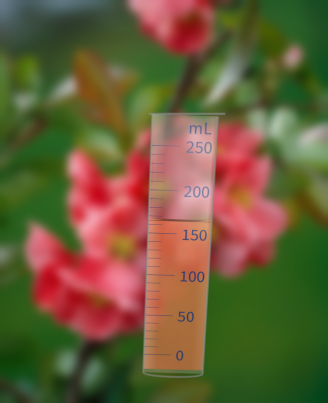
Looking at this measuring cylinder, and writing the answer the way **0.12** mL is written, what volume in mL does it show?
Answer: **165** mL
